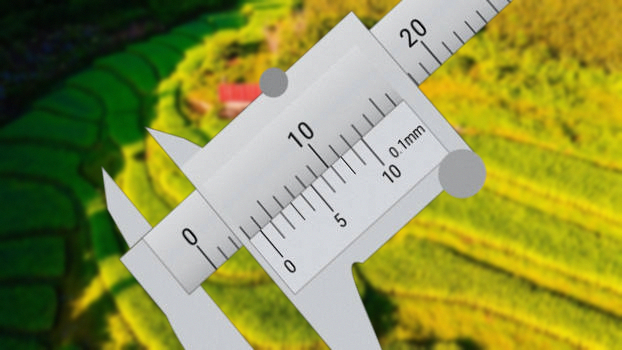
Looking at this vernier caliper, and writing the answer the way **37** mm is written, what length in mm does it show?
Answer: **3.9** mm
